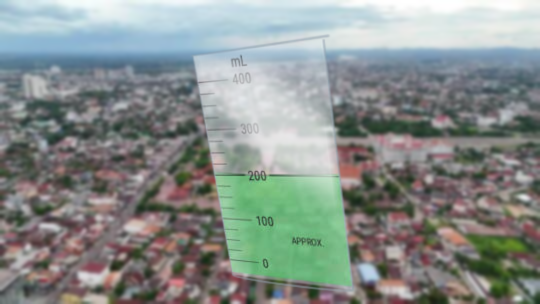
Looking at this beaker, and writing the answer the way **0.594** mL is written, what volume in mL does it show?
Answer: **200** mL
